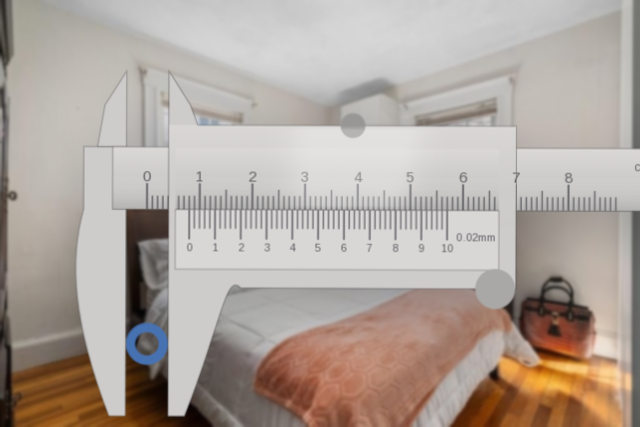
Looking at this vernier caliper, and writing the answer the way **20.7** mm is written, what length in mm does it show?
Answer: **8.0** mm
